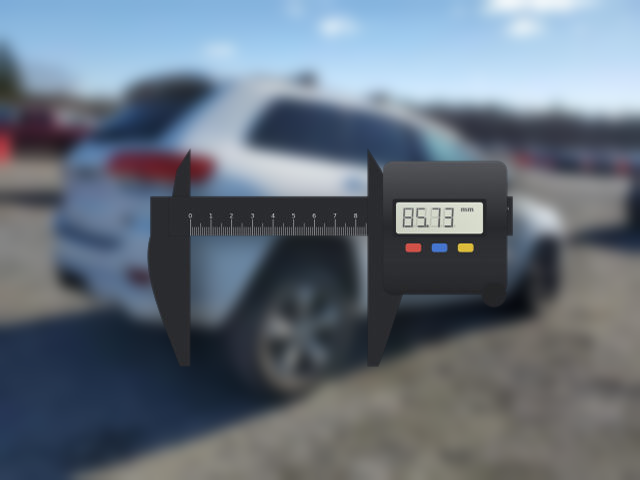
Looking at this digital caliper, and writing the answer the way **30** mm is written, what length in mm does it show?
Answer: **85.73** mm
